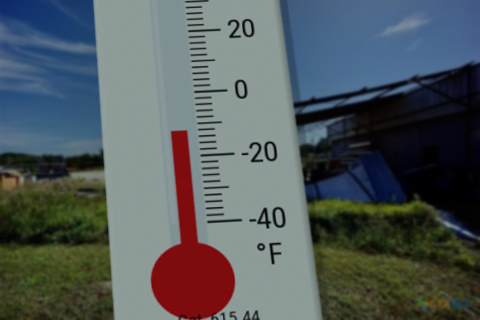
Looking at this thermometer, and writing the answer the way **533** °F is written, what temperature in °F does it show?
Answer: **-12** °F
